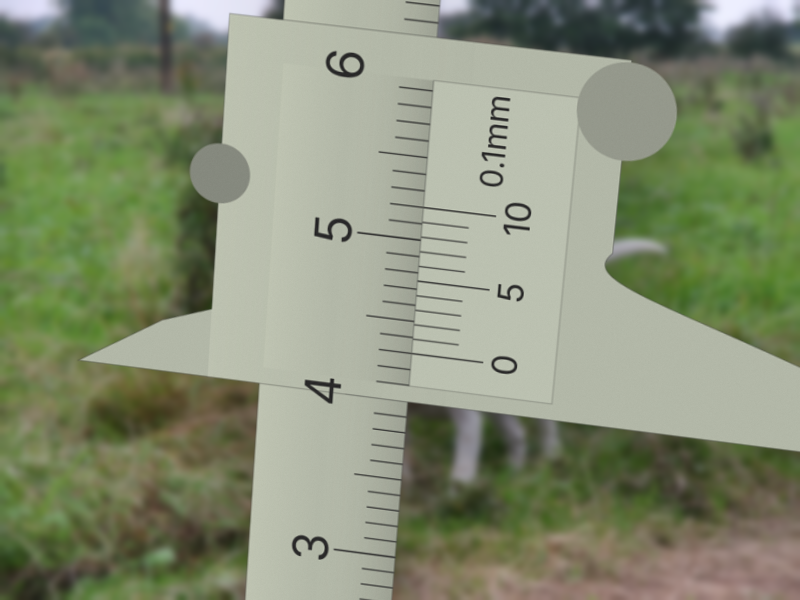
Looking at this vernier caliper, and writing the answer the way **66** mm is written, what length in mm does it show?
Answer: **43.0** mm
